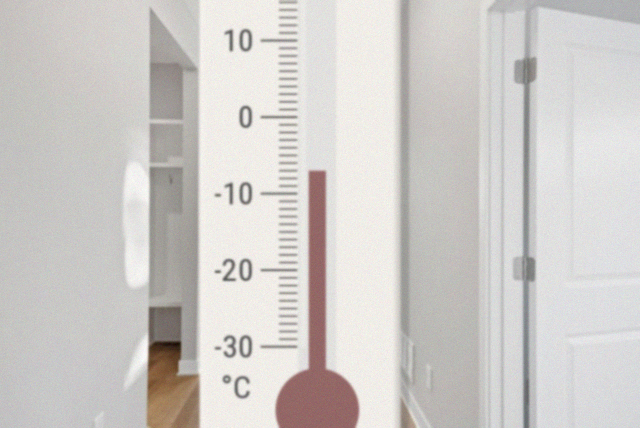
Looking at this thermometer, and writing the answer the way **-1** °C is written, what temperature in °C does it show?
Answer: **-7** °C
